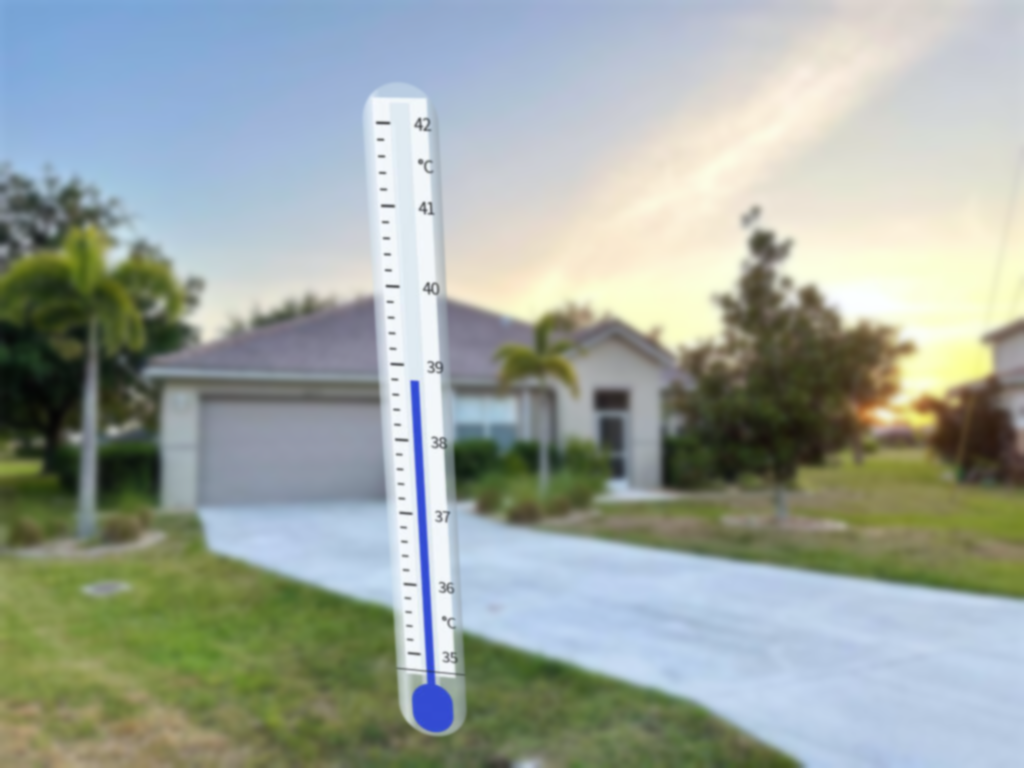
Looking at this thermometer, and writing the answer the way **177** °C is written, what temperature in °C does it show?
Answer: **38.8** °C
